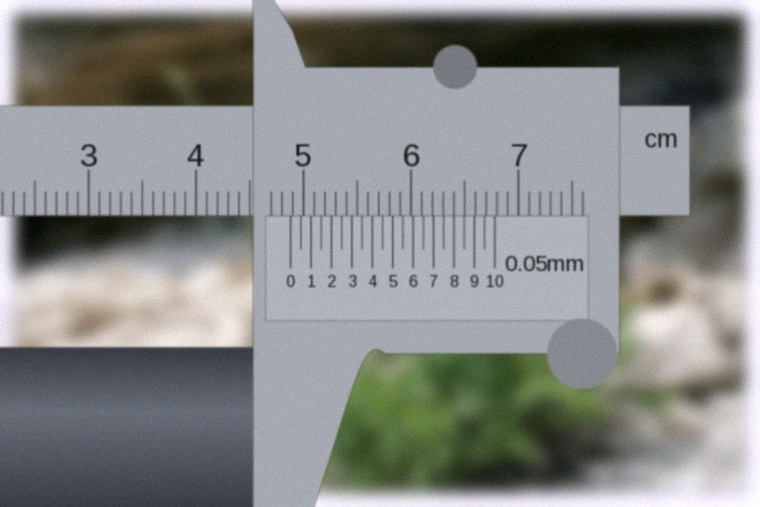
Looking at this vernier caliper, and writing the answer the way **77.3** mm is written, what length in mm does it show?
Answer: **48.8** mm
